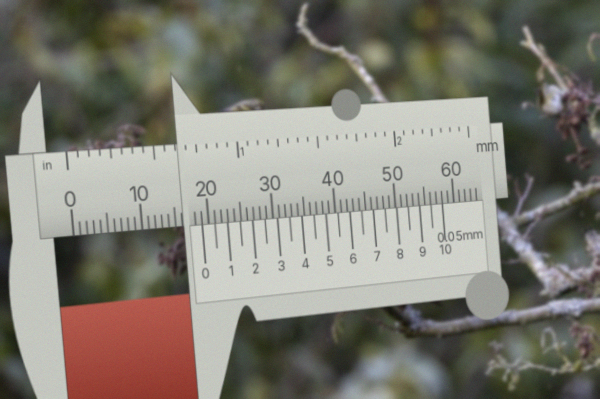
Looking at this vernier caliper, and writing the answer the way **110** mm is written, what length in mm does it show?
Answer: **19.0** mm
